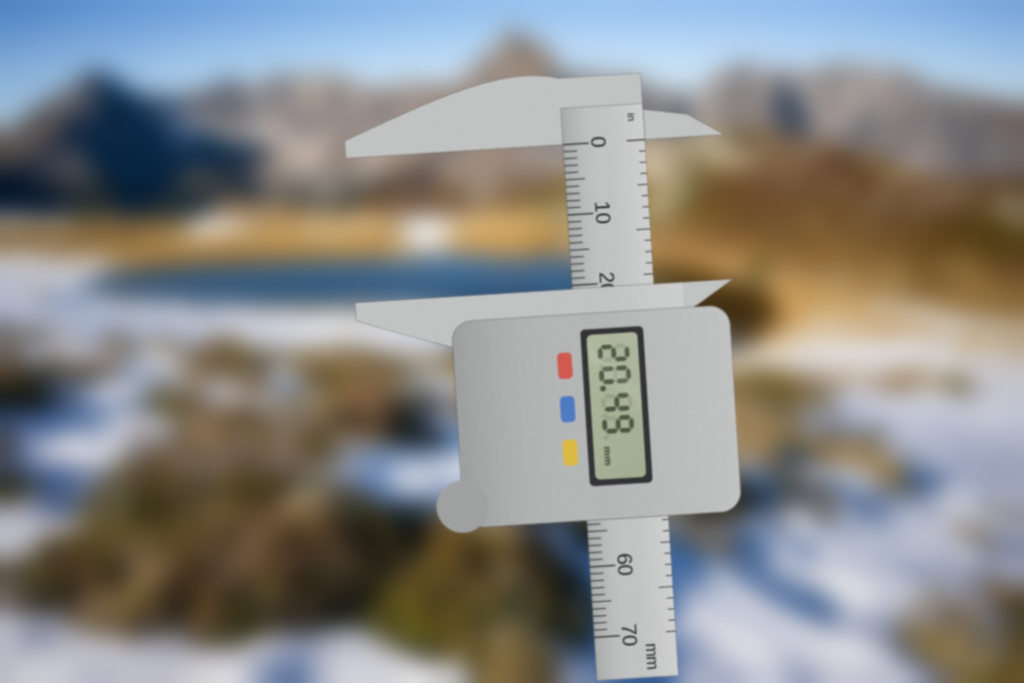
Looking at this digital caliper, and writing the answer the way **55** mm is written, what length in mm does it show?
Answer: **20.49** mm
